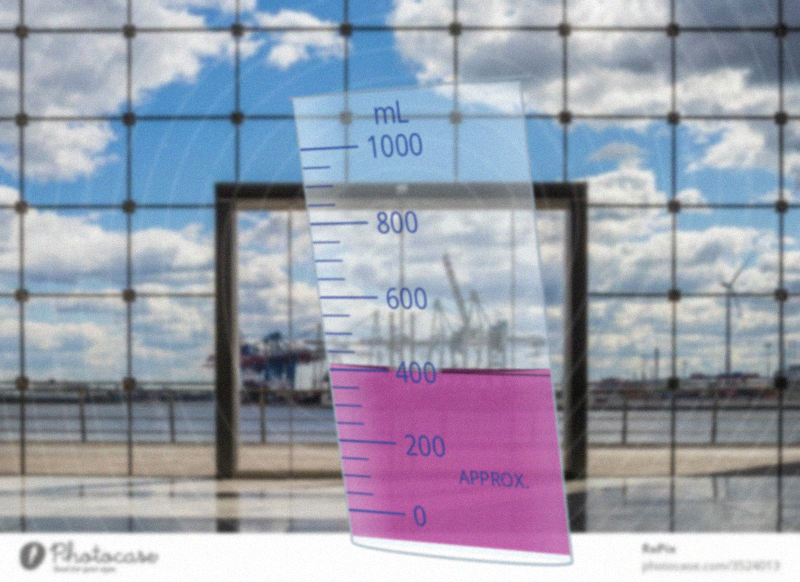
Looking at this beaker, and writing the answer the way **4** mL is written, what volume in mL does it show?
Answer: **400** mL
